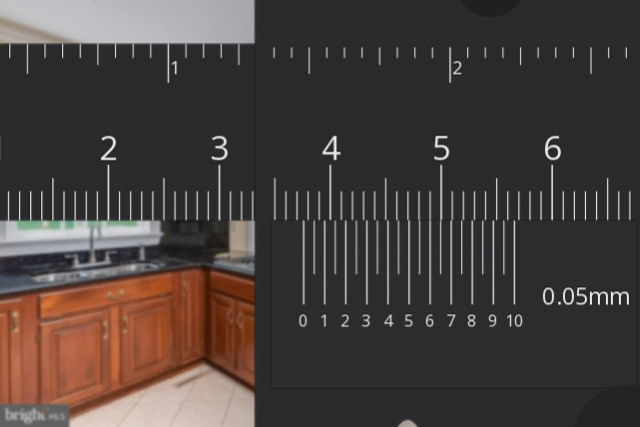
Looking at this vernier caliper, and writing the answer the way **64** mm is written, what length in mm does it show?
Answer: **37.6** mm
